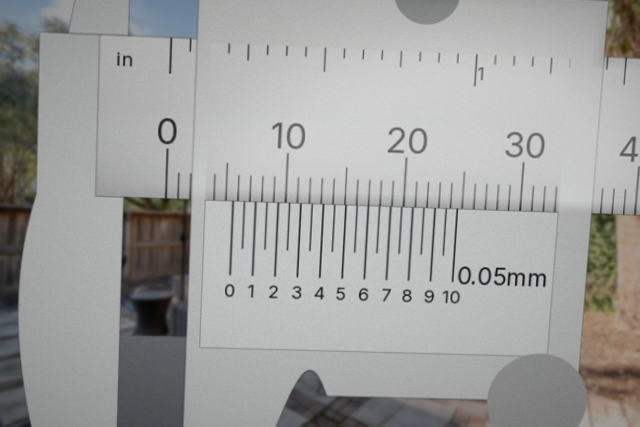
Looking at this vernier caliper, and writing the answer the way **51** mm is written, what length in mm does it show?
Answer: **5.6** mm
